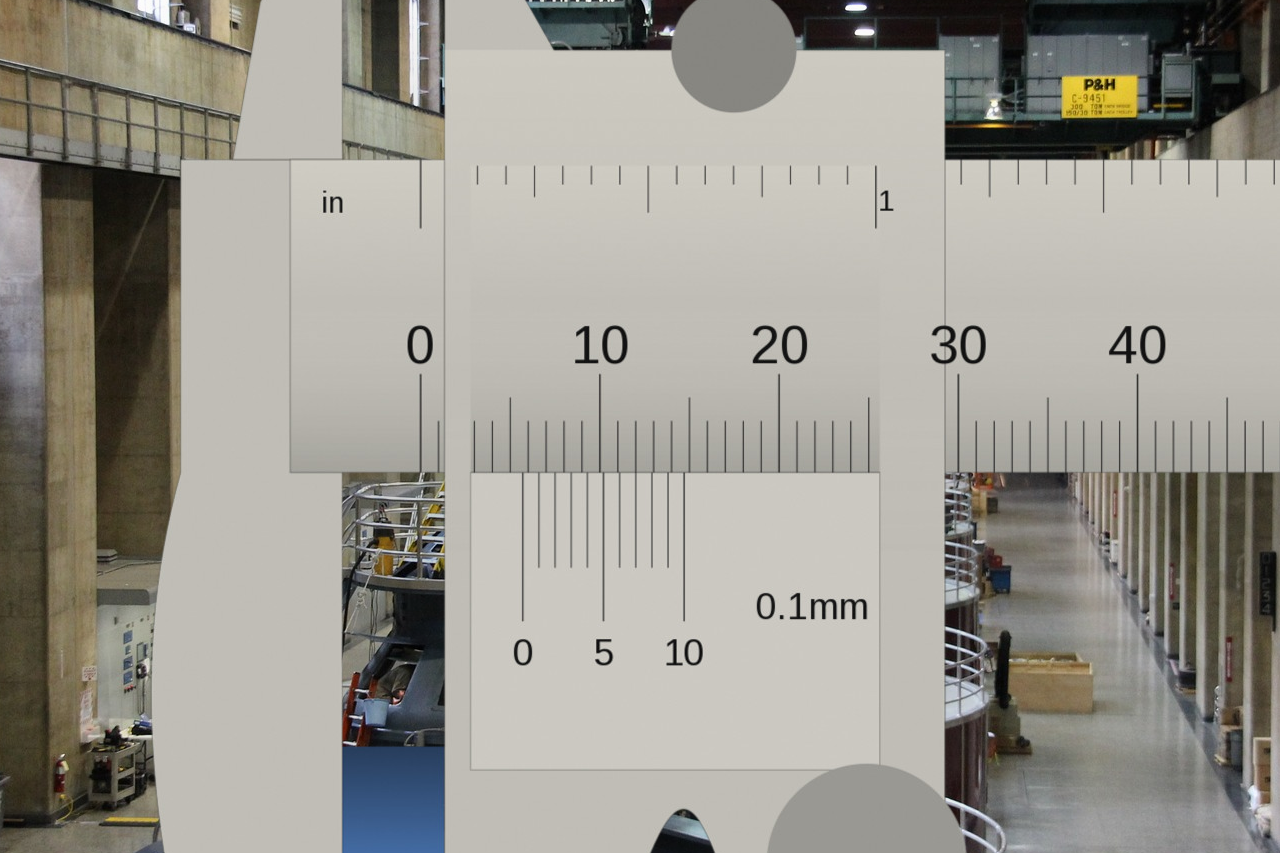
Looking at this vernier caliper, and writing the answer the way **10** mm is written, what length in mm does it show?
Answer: **5.7** mm
